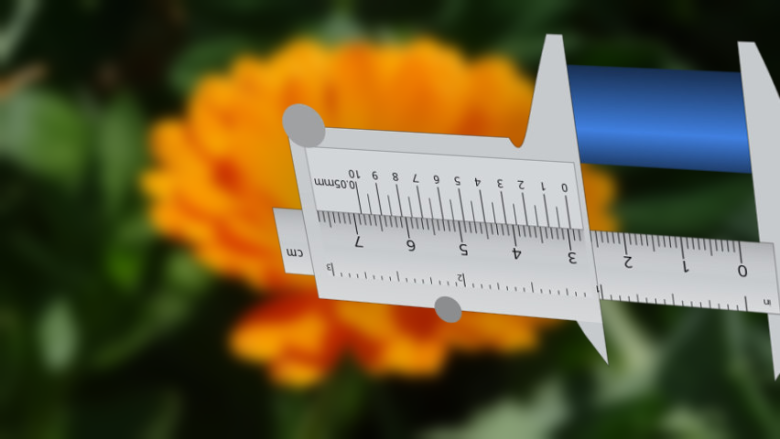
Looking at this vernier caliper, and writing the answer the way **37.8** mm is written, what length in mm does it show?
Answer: **29.5** mm
